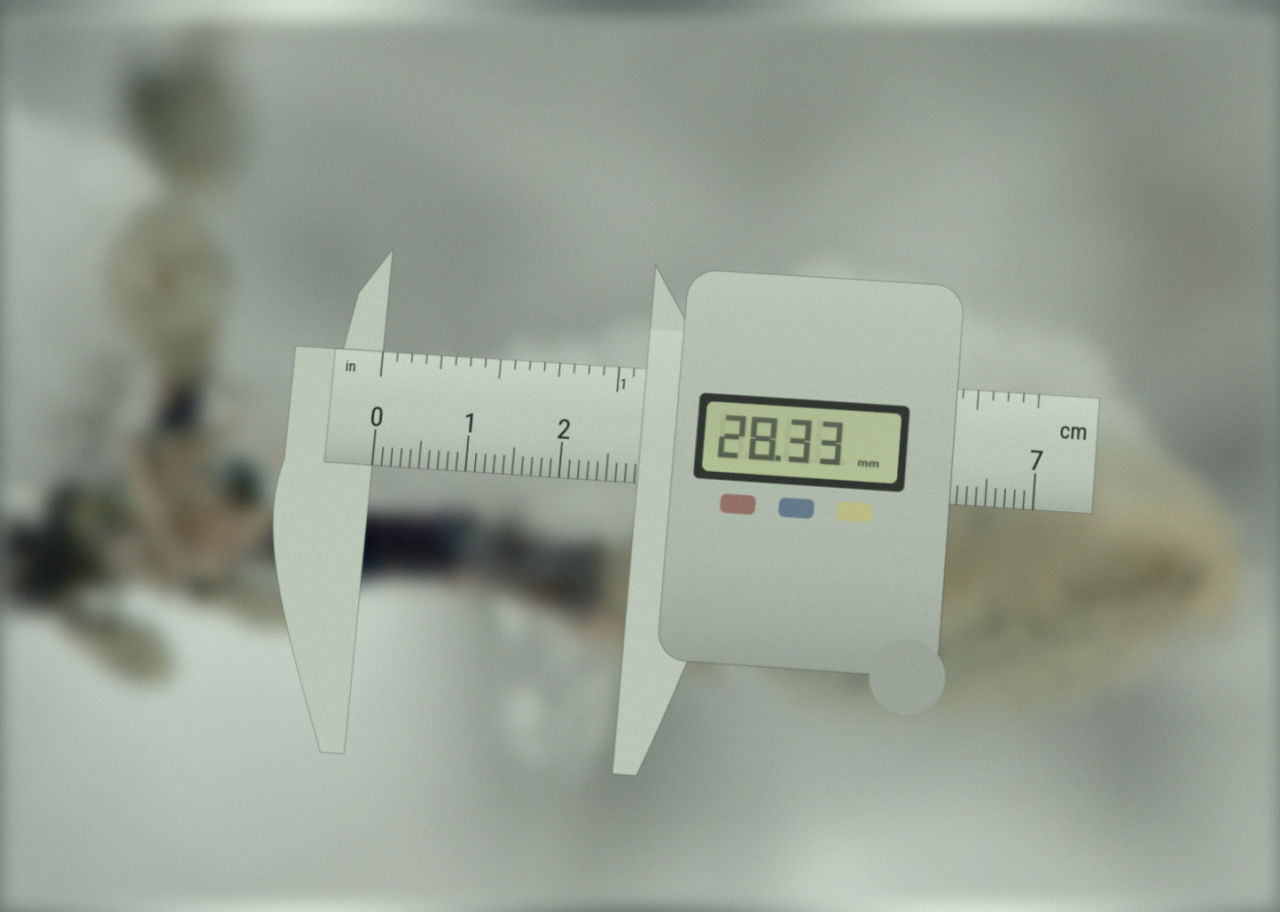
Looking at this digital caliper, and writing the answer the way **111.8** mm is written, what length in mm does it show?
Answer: **28.33** mm
